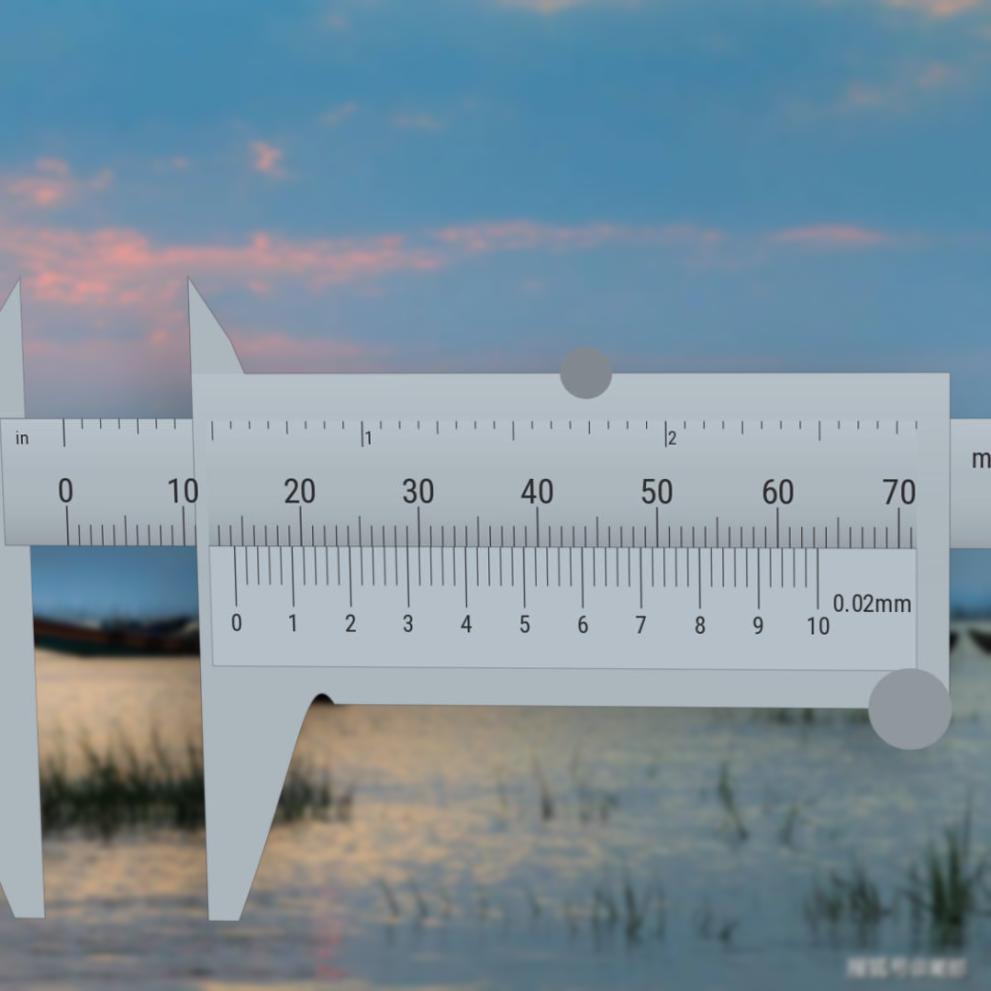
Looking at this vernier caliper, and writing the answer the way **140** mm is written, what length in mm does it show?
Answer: **14.3** mm
